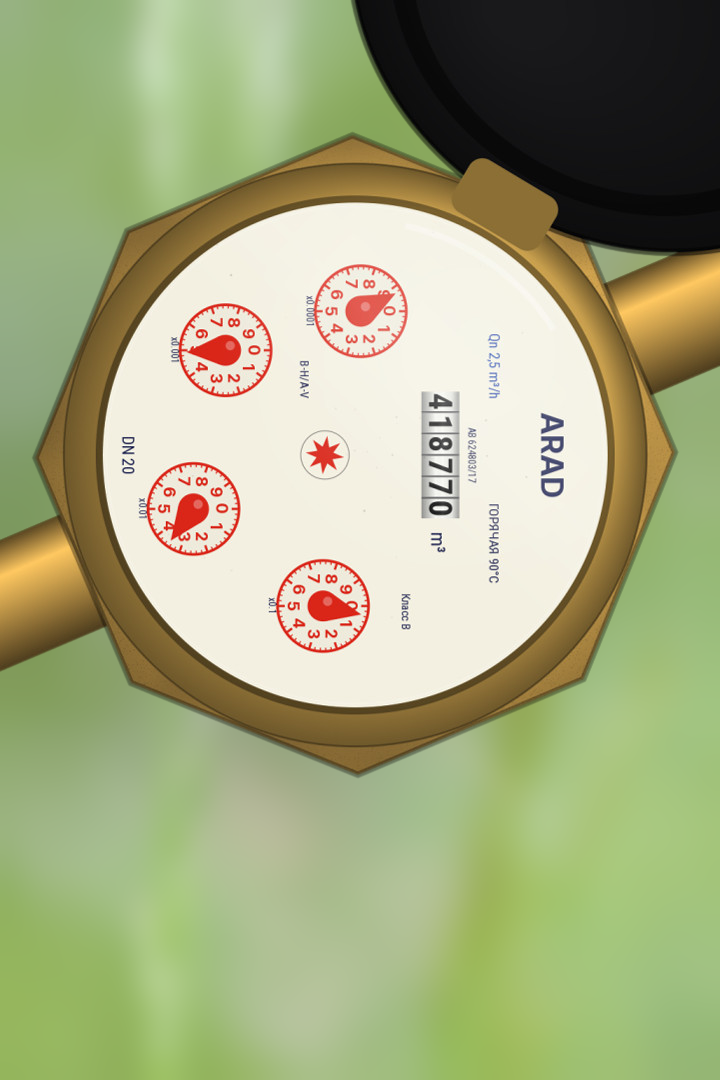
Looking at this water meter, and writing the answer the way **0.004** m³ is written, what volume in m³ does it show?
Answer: **418770.0349** m³
